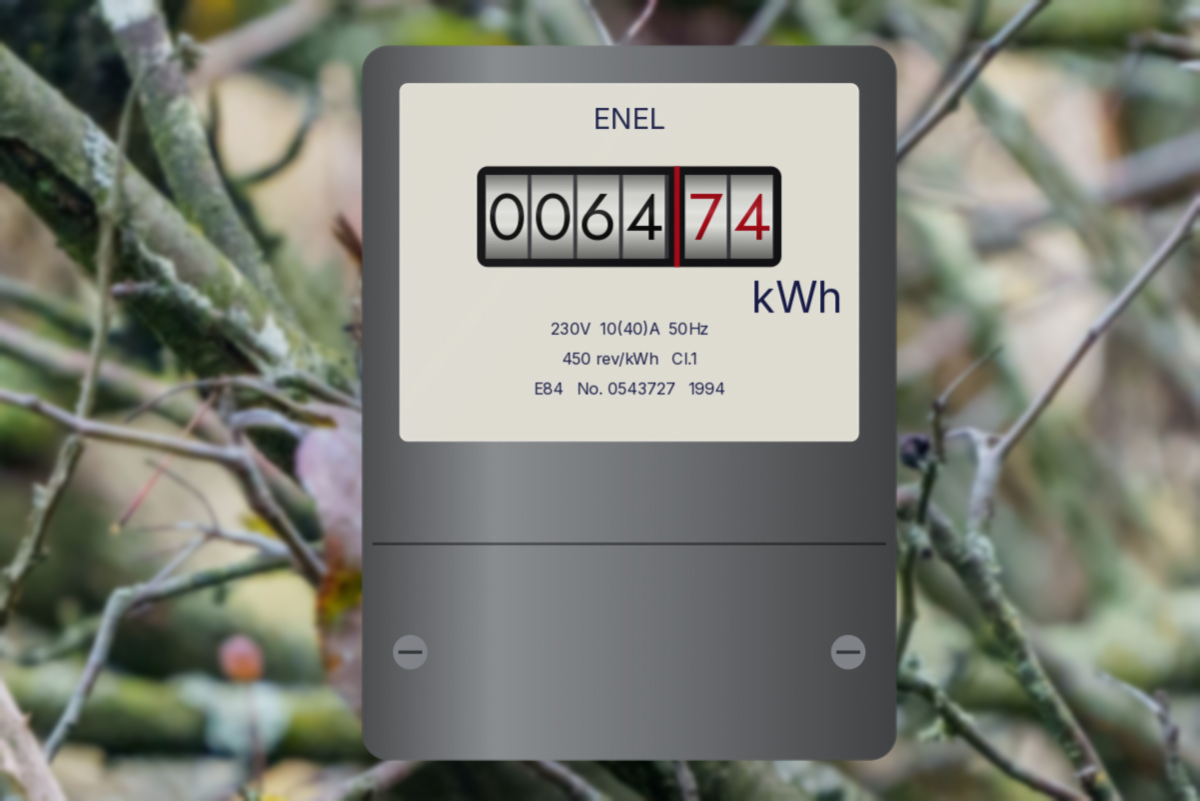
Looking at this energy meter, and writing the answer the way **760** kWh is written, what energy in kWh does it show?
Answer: **64.74** kWh
